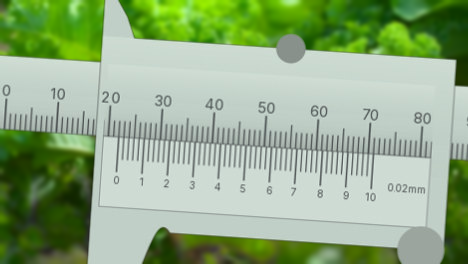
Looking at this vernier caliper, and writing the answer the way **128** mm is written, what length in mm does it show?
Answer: **22.0** mm
